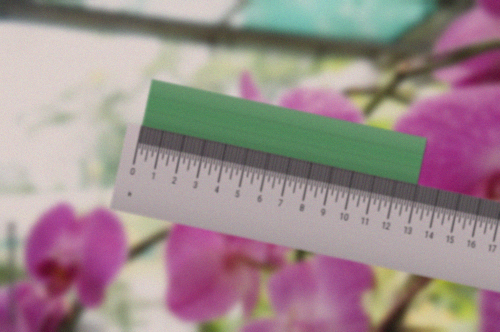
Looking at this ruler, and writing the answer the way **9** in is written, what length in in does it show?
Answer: **13** in
